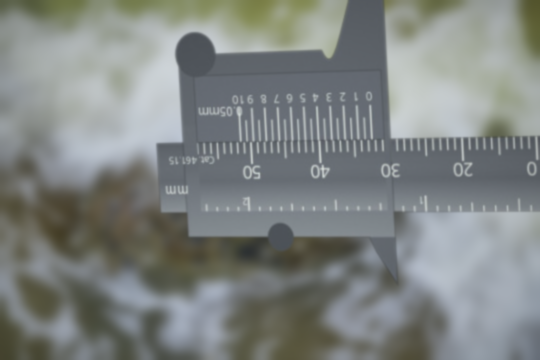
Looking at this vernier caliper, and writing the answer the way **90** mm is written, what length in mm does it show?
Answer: **32.5** mm
